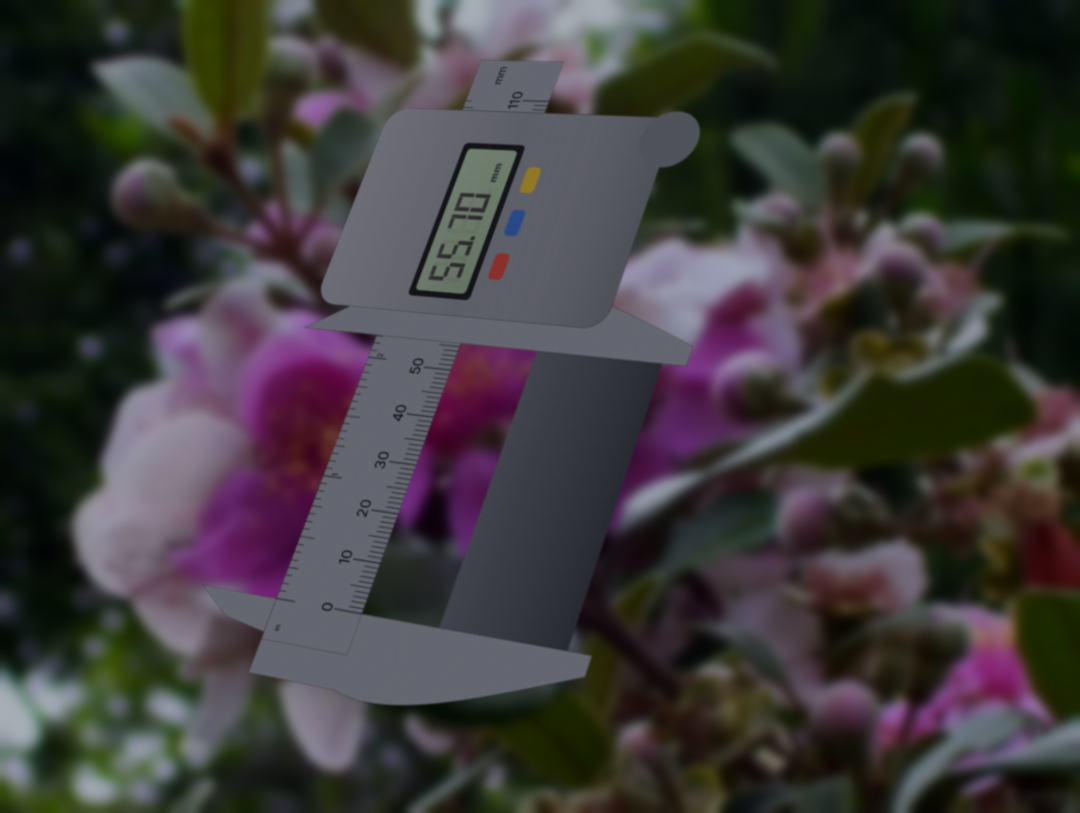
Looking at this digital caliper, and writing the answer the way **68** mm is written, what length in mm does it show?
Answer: **55.70** mm
